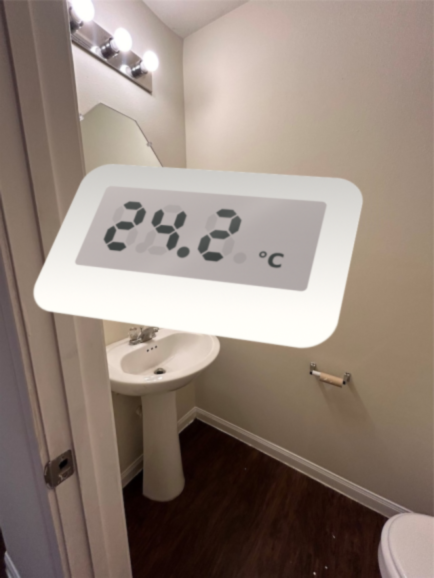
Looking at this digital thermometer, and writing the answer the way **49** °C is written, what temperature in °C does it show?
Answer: **24.2** °C
